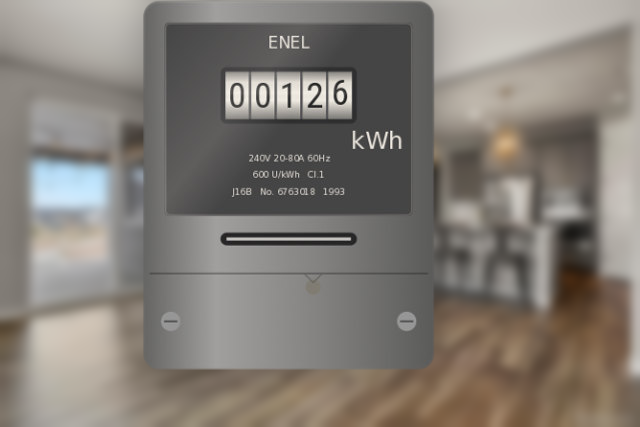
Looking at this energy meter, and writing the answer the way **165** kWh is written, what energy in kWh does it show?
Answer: **126** kWh
